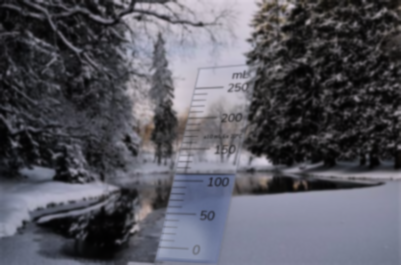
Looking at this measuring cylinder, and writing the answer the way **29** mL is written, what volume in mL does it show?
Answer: **110** mL
